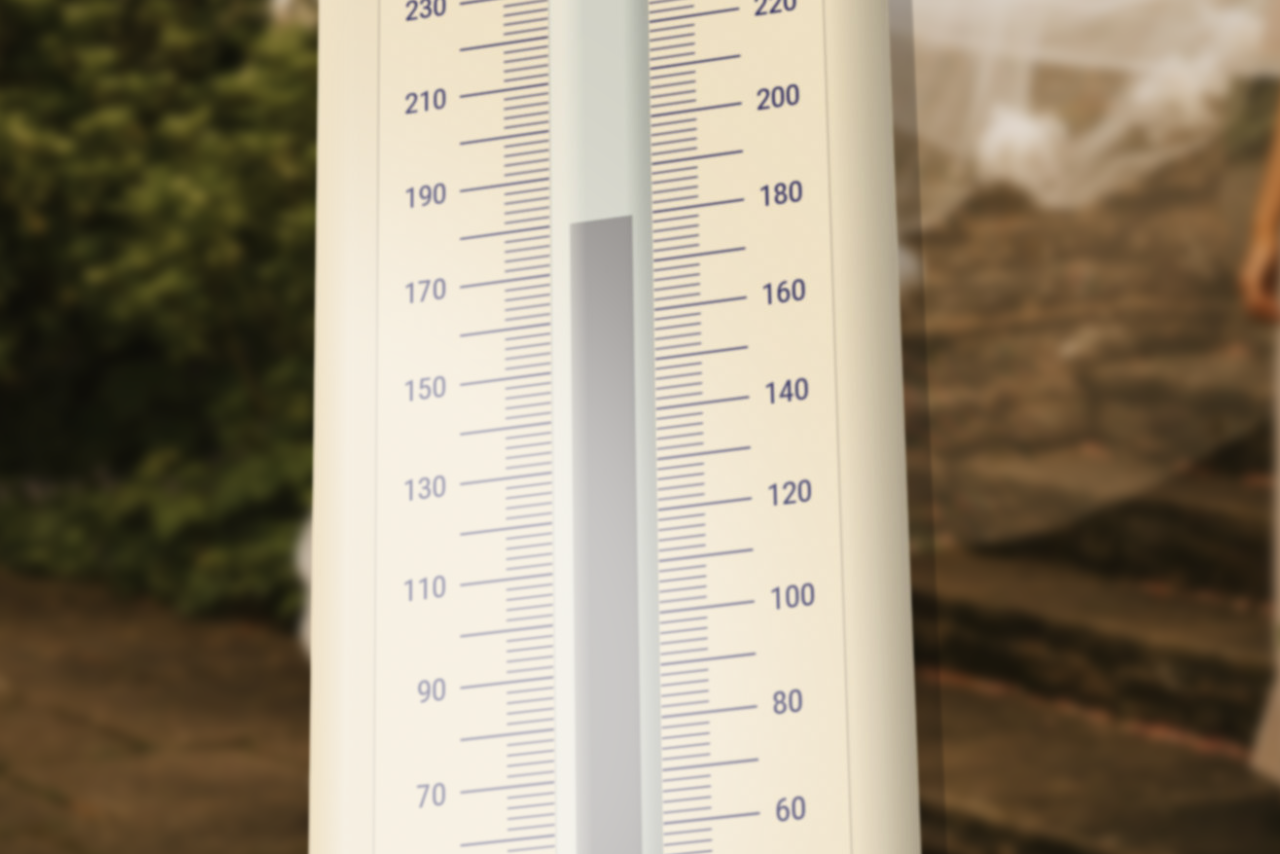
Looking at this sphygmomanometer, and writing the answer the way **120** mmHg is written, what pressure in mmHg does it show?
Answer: **180** mmHg
